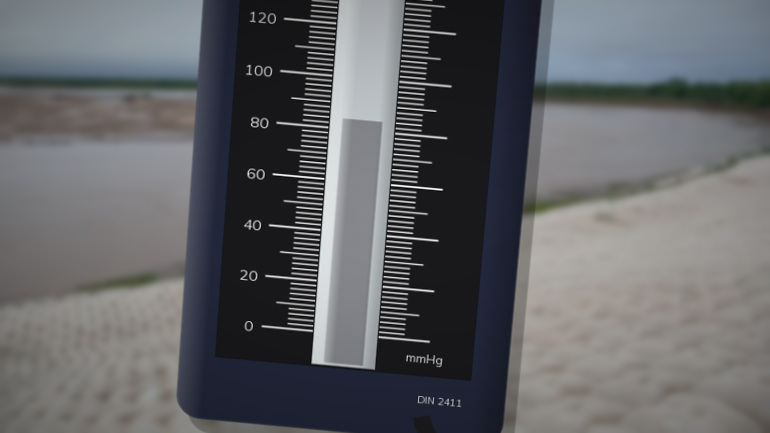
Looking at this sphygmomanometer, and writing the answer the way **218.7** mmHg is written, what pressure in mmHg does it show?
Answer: **84** mmHg
